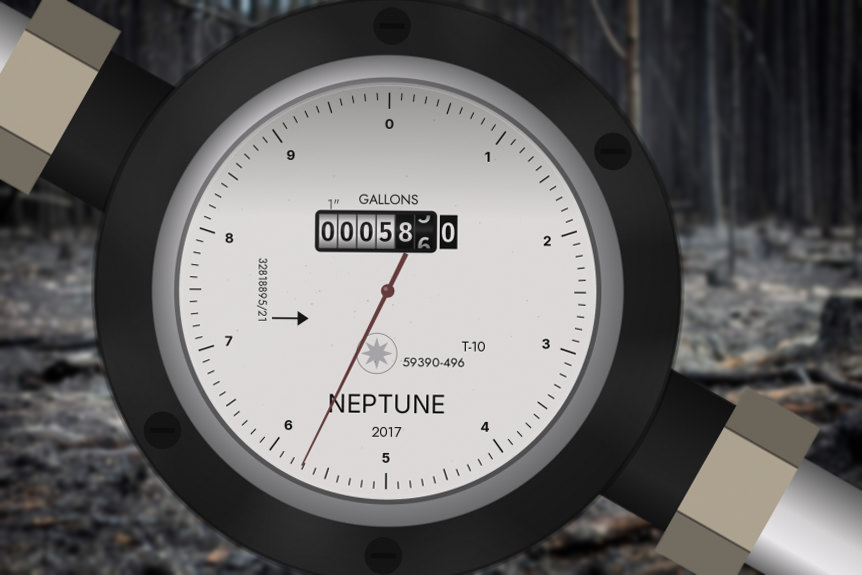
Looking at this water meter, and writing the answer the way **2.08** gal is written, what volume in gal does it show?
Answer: **5855.7** gal
